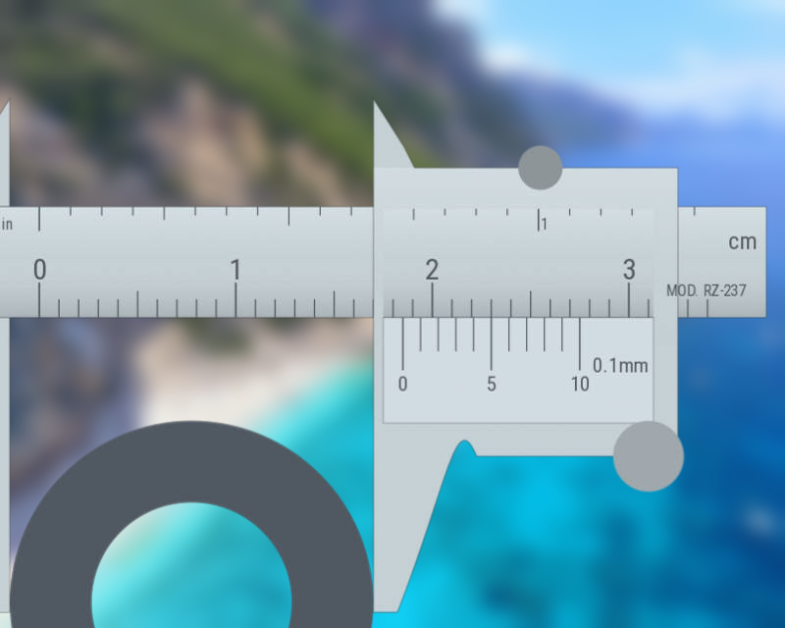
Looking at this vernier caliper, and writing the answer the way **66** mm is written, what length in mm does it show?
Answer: **18.5** mm
